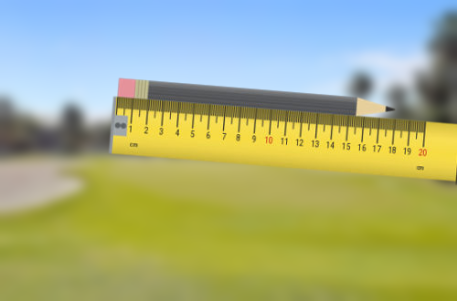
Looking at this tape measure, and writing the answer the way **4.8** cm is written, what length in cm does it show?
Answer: **18** cm
